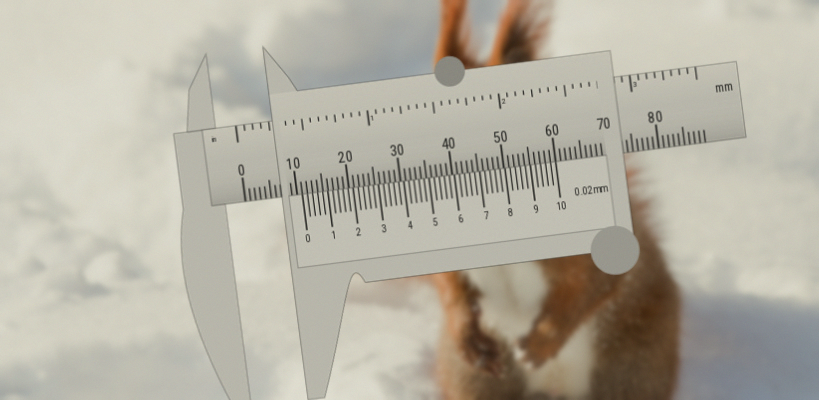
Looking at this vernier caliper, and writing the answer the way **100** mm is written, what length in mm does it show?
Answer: **11.0** mm
